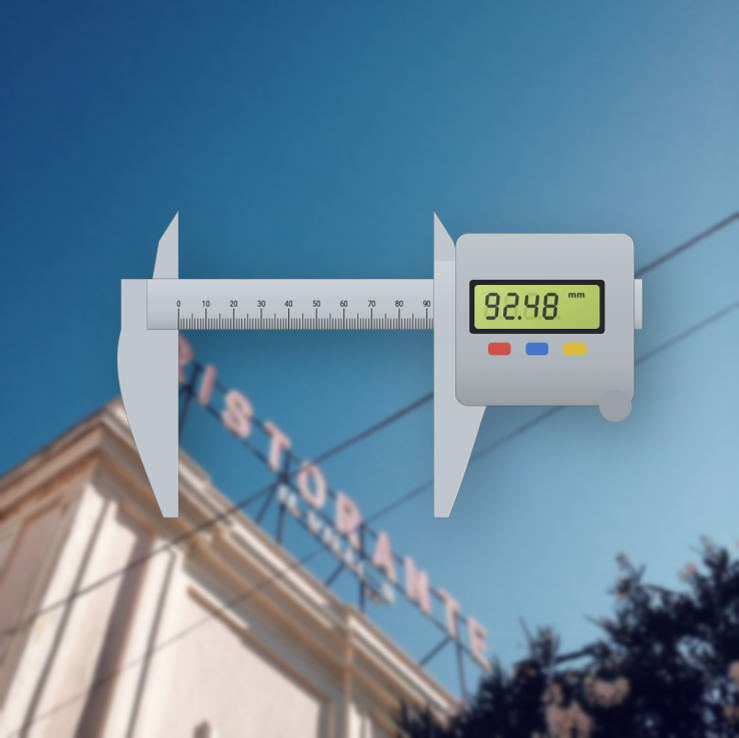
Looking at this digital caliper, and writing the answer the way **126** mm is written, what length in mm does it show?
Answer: **92.48** mm
